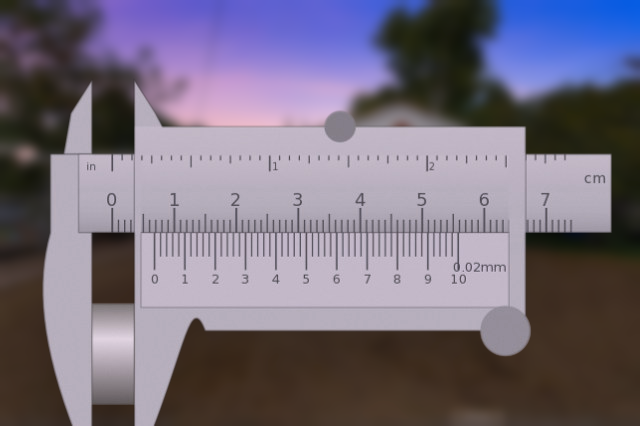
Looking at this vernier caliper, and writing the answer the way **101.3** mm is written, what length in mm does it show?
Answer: **6.8** mm
